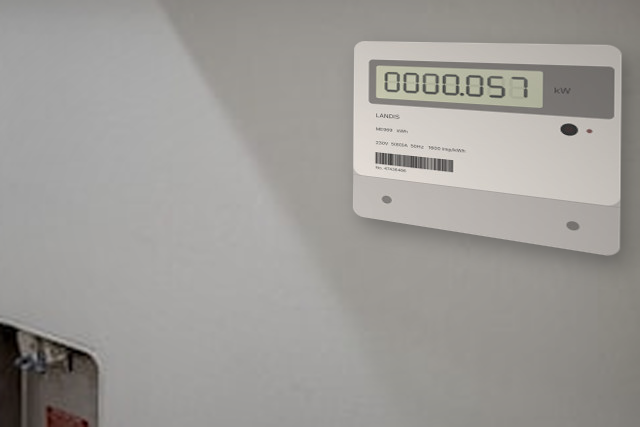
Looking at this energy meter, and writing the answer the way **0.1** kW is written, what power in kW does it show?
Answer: **0.057** kW
